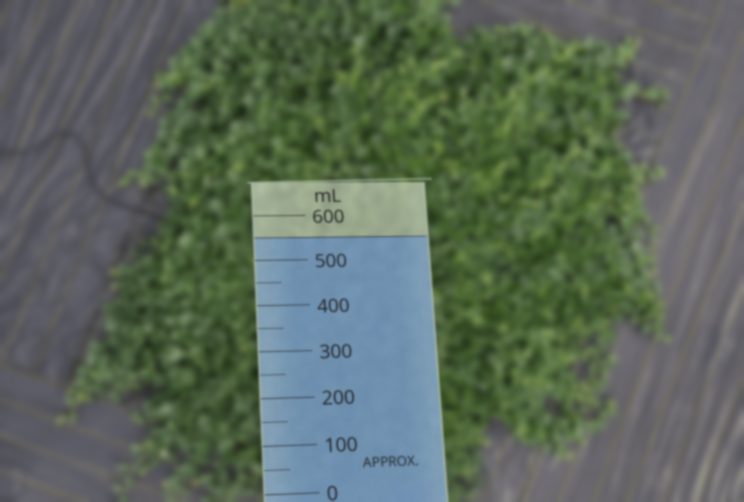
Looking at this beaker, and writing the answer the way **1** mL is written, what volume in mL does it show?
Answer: **550** mL
